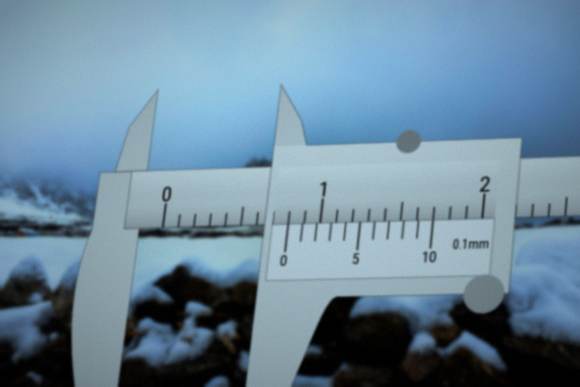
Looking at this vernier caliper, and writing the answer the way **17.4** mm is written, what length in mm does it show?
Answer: **8.0** mm
